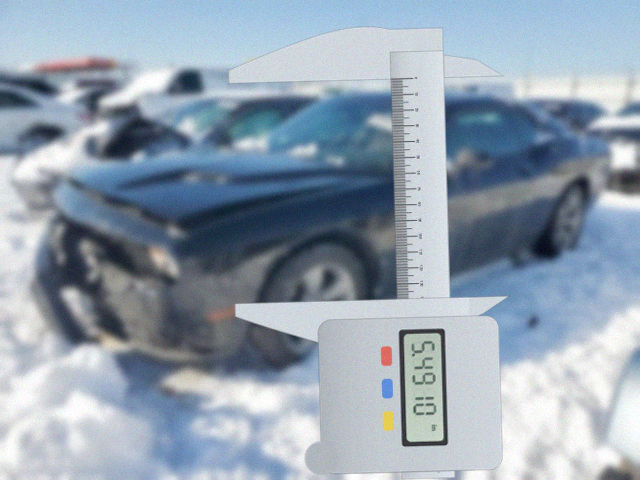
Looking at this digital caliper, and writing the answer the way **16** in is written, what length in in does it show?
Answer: **5.4910** in
